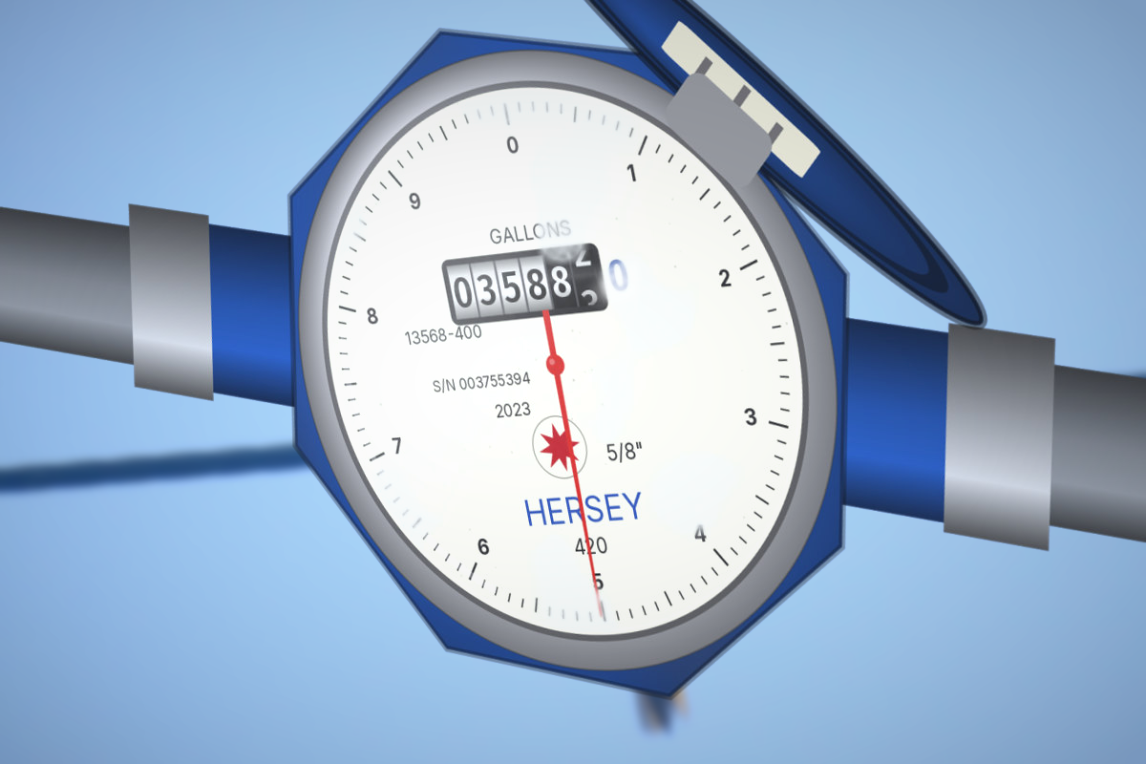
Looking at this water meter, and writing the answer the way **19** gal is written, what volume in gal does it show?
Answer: **358825.0** gal
